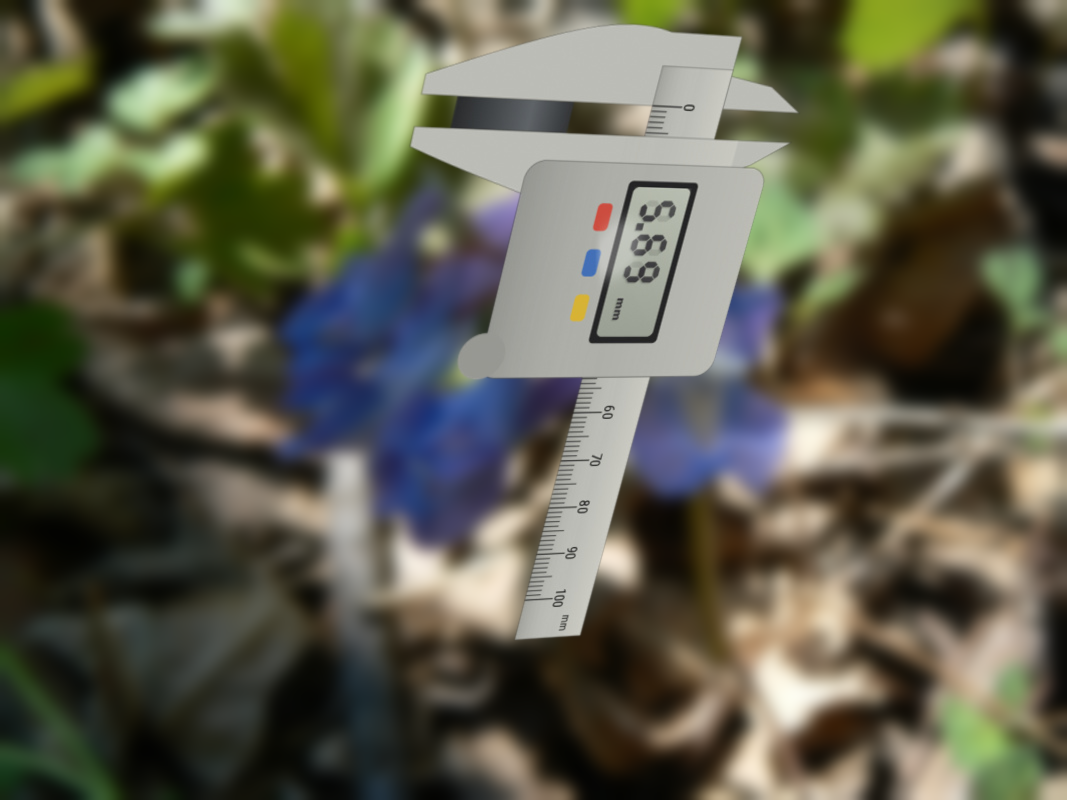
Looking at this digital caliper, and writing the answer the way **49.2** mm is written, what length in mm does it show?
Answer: **5.69** mm
